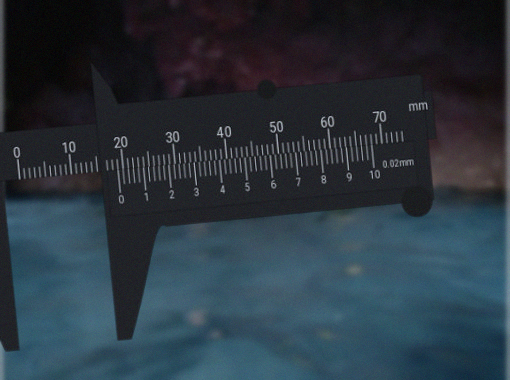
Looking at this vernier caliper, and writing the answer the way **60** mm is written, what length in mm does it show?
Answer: **19.0** mm
